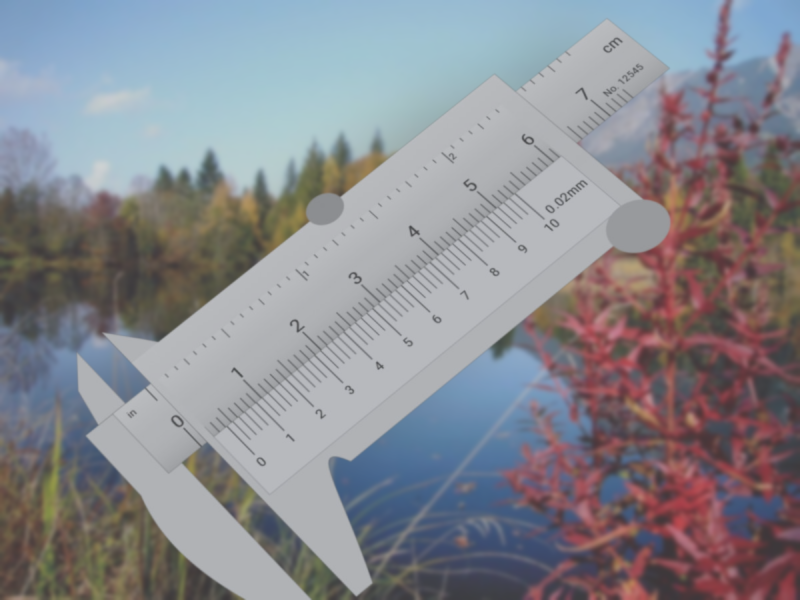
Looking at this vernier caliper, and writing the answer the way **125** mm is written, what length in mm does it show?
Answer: **4.2** mm
